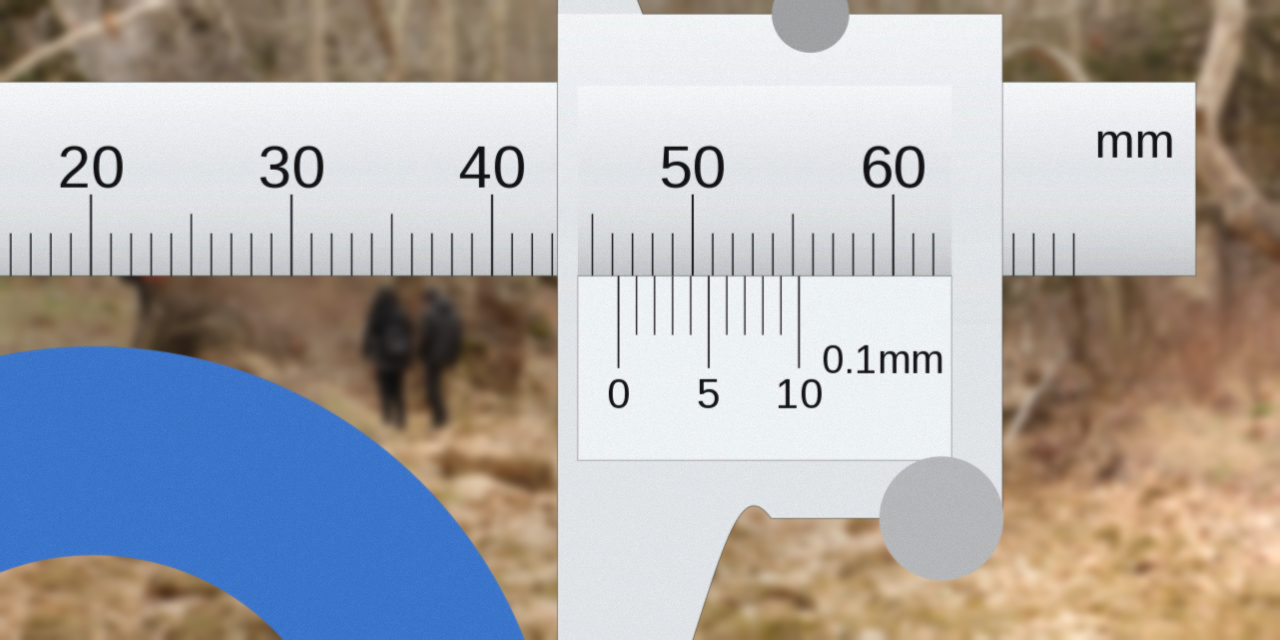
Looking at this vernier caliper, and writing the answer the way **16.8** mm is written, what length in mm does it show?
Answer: **46.3** mm
